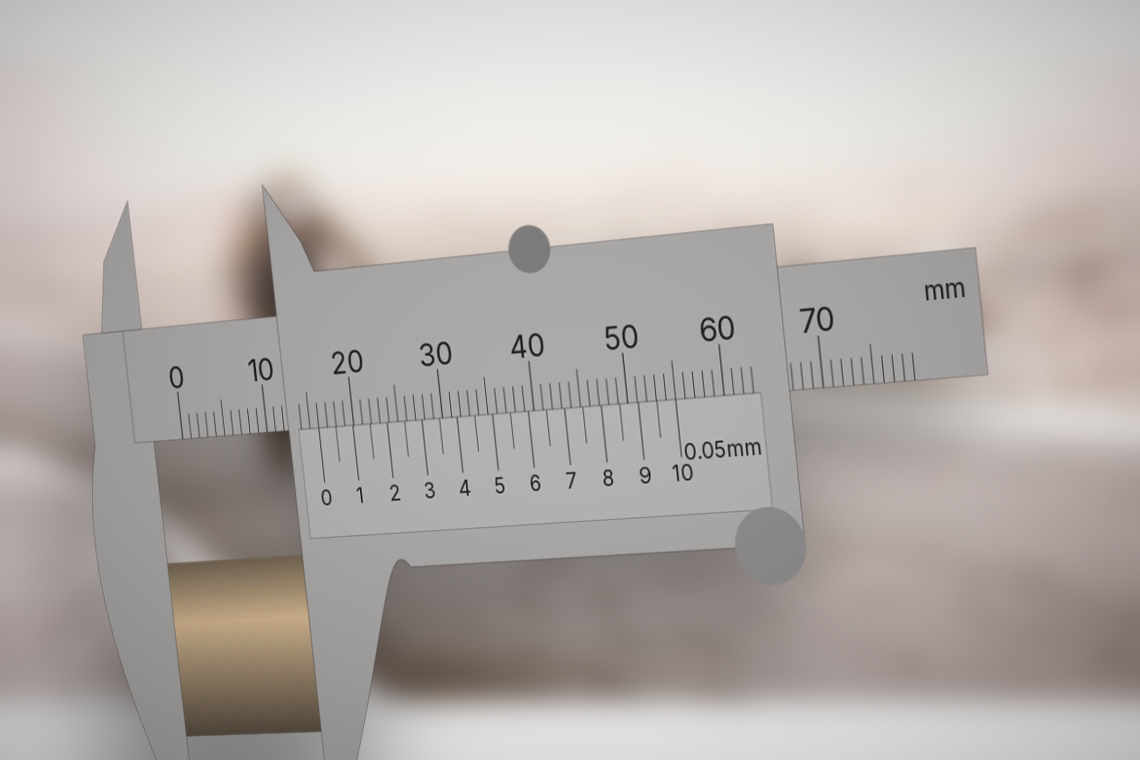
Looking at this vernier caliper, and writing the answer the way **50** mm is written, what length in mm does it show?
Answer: **16.0** mm
